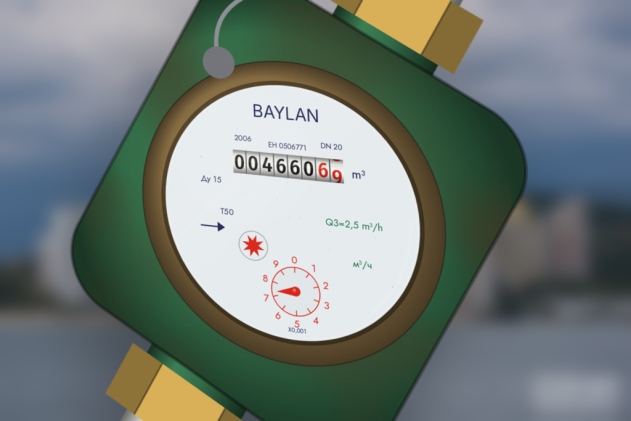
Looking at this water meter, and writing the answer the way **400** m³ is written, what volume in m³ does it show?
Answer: **4660.687** m³
